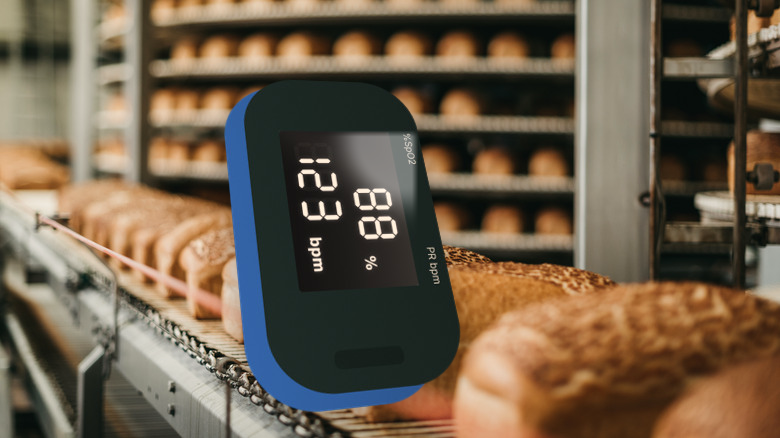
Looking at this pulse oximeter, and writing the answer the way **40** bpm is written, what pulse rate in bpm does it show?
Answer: **123** bpm
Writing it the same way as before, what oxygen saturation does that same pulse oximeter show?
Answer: **88** %
